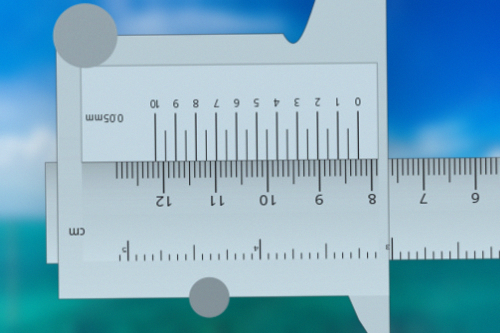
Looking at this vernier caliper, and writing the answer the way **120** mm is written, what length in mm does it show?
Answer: **82.5** mm
